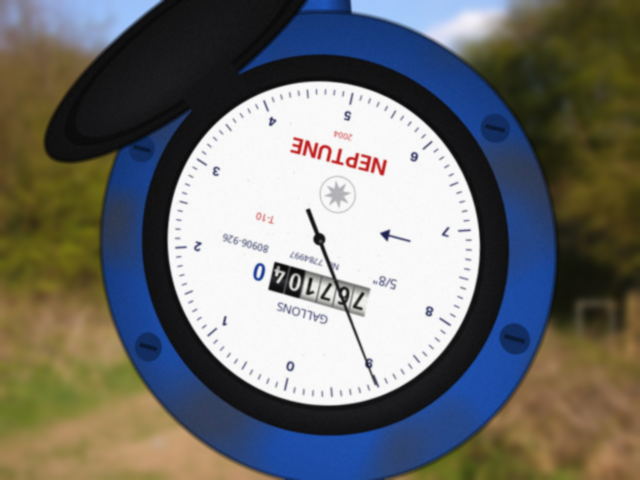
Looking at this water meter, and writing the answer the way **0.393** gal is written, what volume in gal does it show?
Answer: **7671039.0** gal
